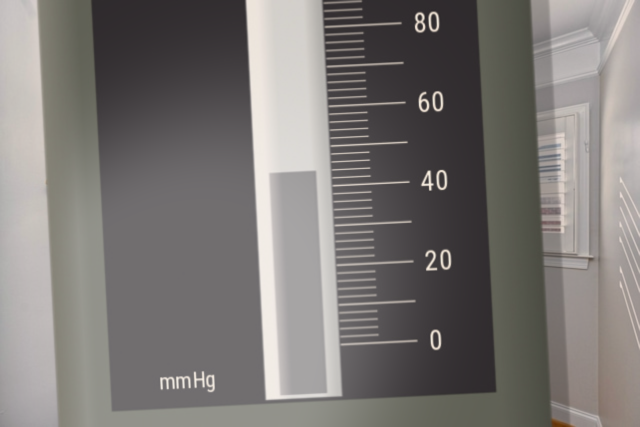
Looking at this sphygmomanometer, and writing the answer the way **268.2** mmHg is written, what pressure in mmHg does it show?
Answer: **44** mmHg
